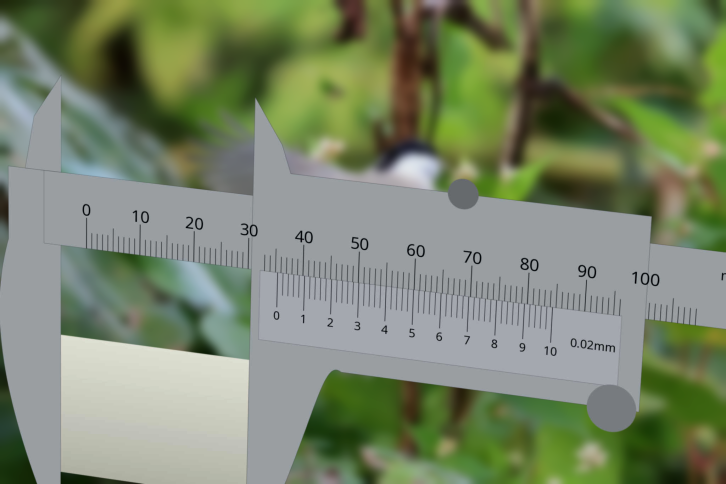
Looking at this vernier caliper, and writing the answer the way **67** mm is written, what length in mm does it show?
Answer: **35.4** mm
